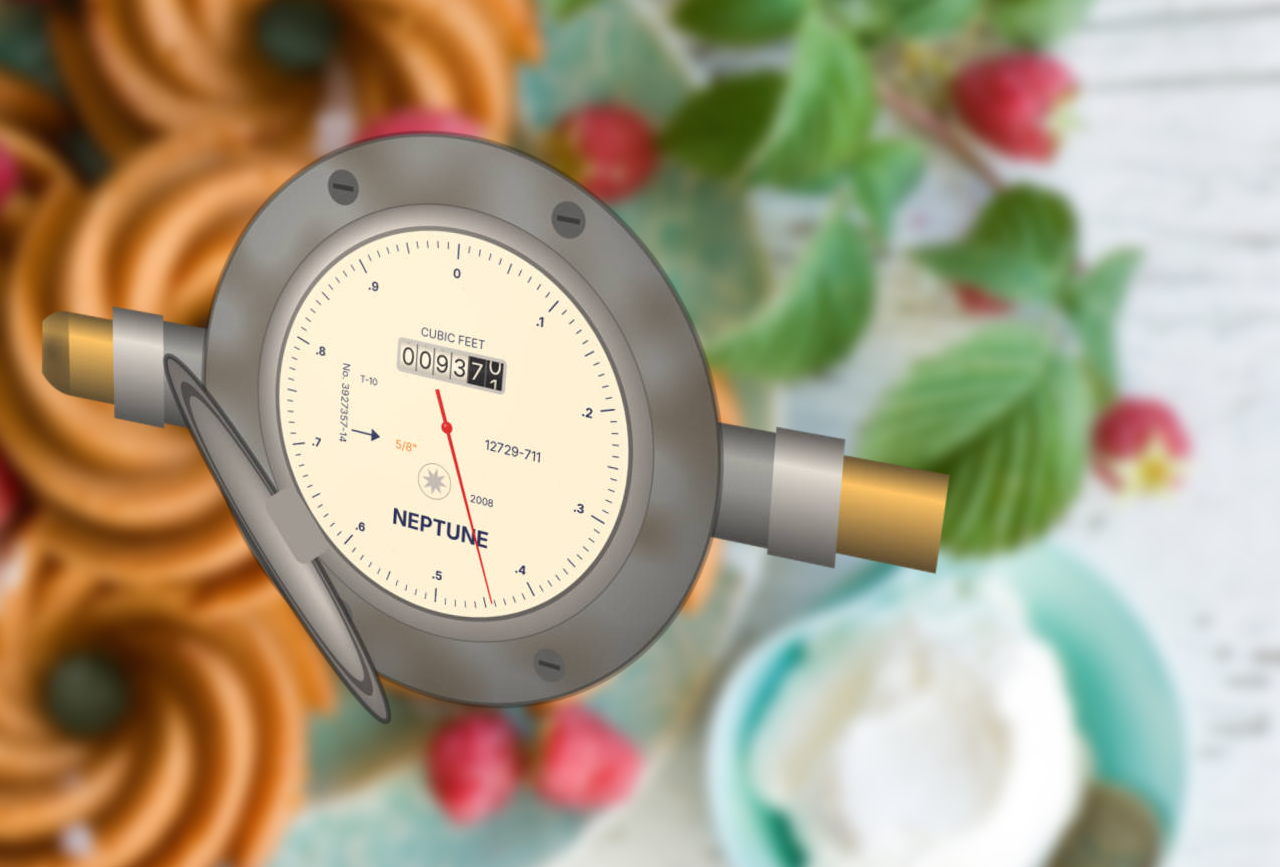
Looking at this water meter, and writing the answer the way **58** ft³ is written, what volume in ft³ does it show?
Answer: **9370.44** ft³
